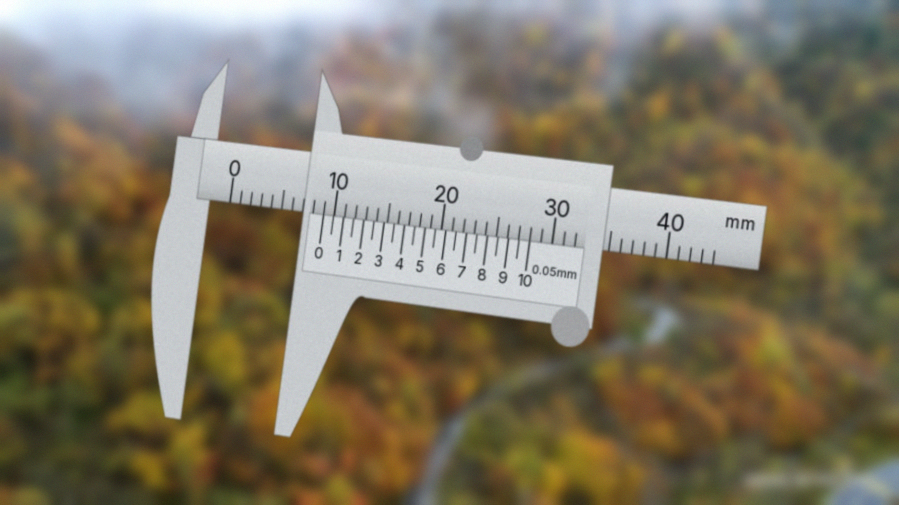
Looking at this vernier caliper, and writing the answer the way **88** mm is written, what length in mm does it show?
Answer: **9.0** mm
